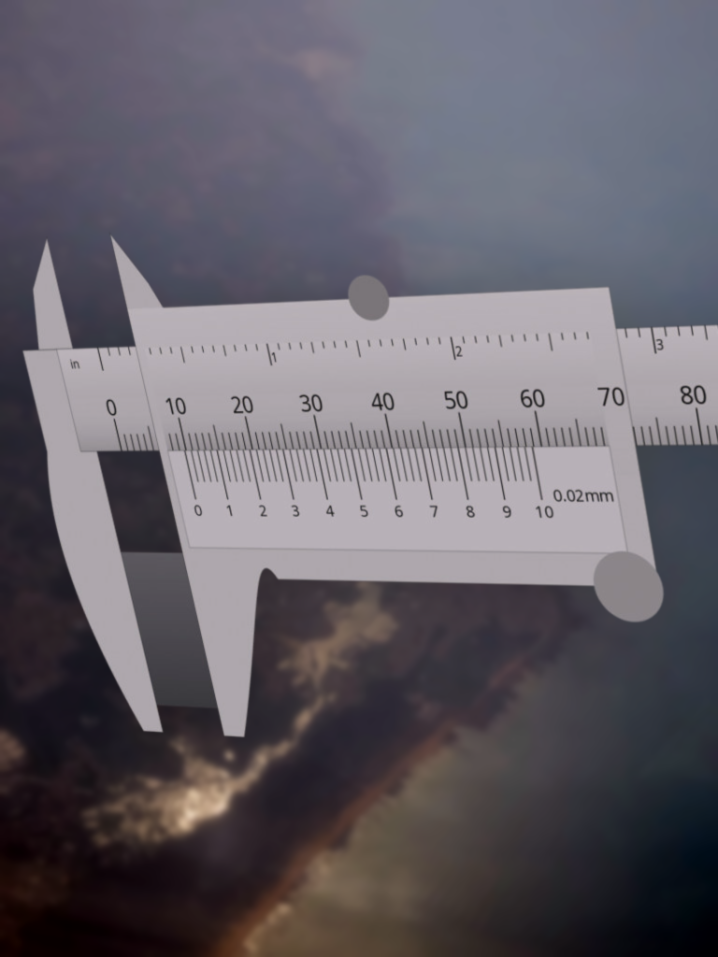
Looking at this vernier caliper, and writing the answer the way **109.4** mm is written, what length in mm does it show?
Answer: **9.8** mm
